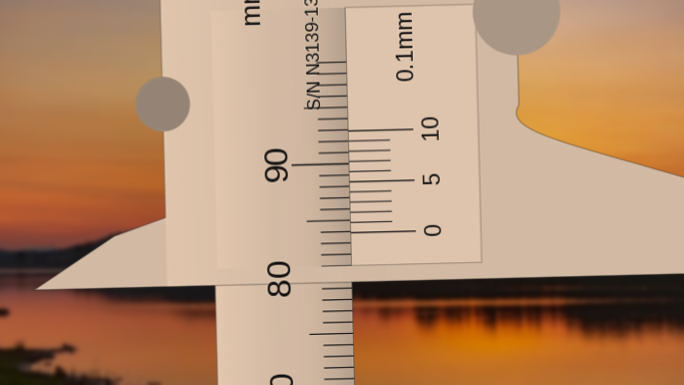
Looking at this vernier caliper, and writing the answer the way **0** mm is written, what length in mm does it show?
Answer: **83.9** mm
